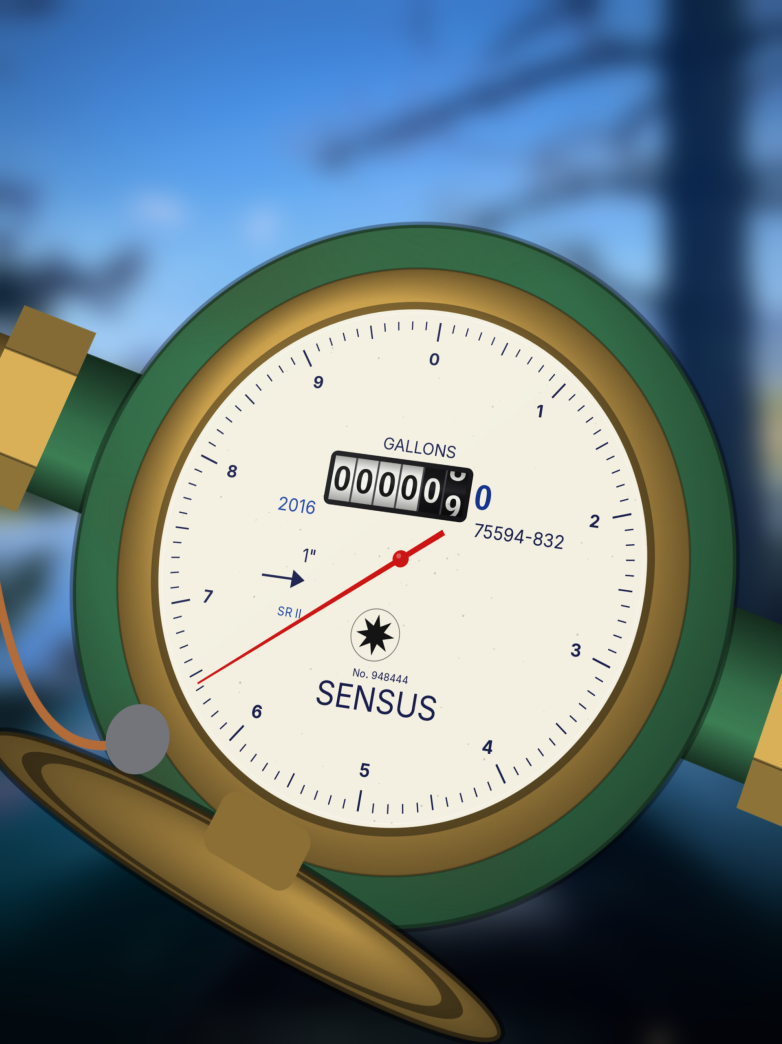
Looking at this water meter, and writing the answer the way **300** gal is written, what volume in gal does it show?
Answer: **86.4** gal
